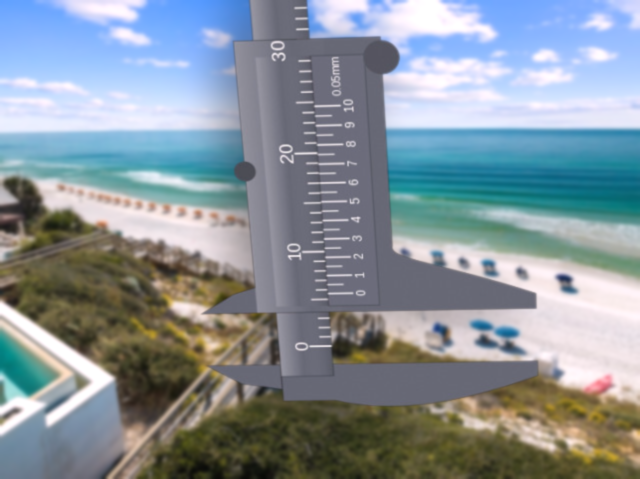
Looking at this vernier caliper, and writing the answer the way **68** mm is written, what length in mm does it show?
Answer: **5.6** mm
